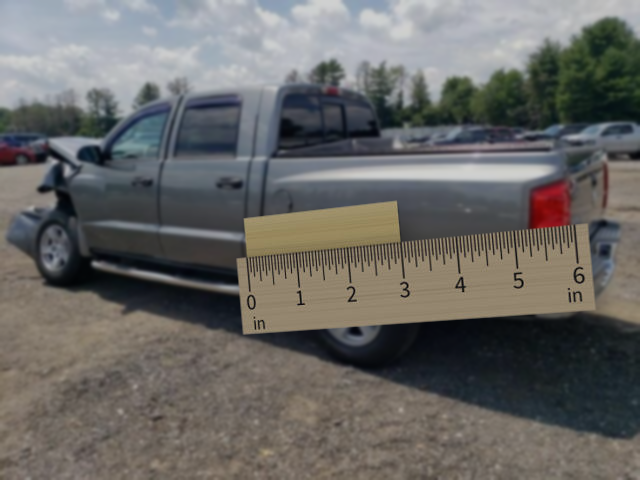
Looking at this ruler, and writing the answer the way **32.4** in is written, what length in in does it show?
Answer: **3** in
